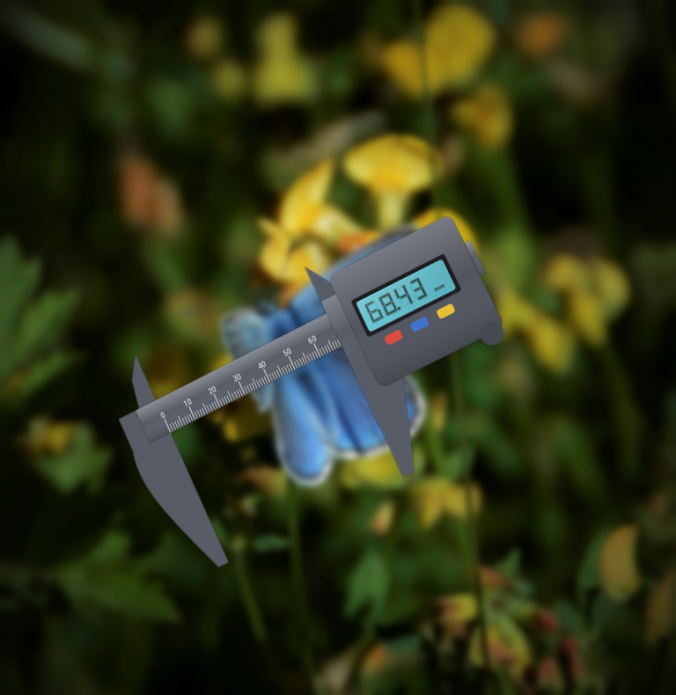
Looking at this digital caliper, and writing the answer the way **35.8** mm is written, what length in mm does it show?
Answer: **68.43** mm
